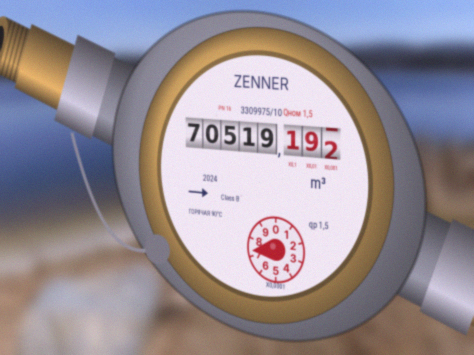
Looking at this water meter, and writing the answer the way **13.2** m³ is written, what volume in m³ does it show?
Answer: **70519.1917** m³
